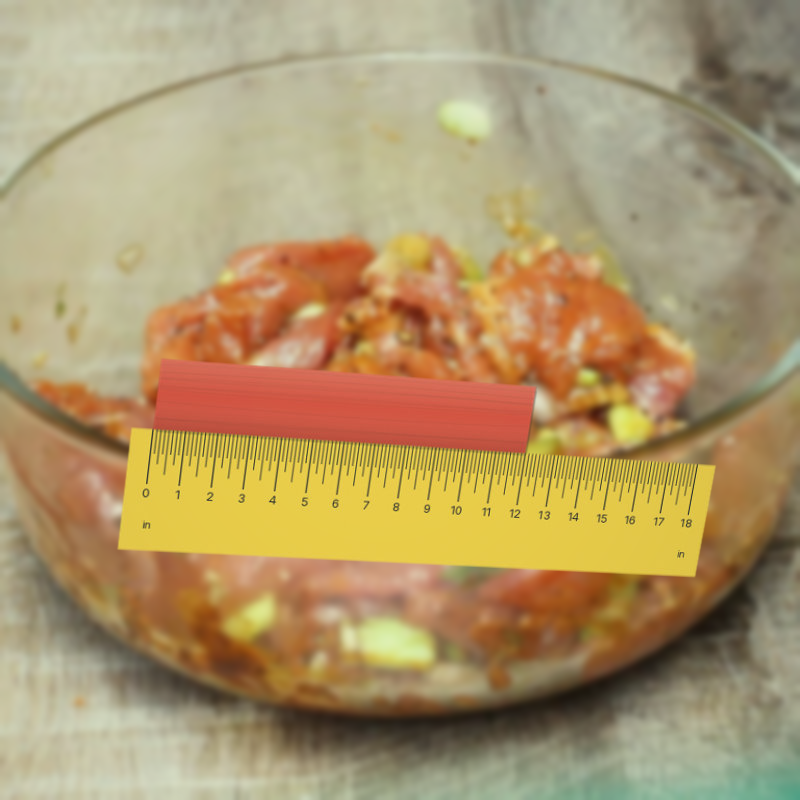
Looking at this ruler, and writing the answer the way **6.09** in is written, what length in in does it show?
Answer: **12** in
